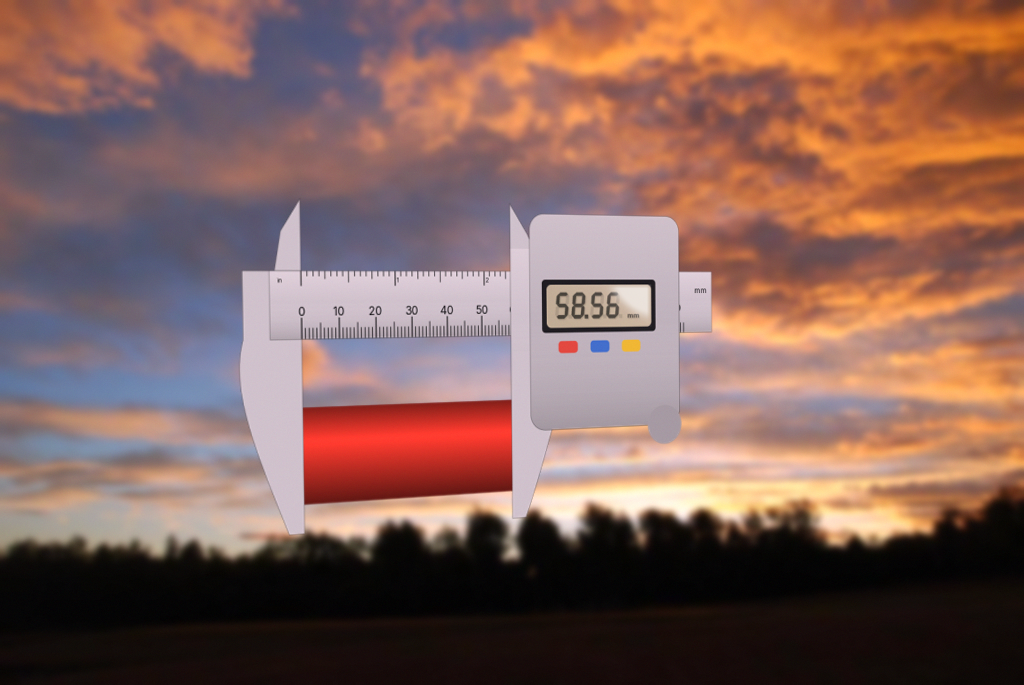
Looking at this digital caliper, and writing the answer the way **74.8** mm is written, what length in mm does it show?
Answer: **58.56** mm
